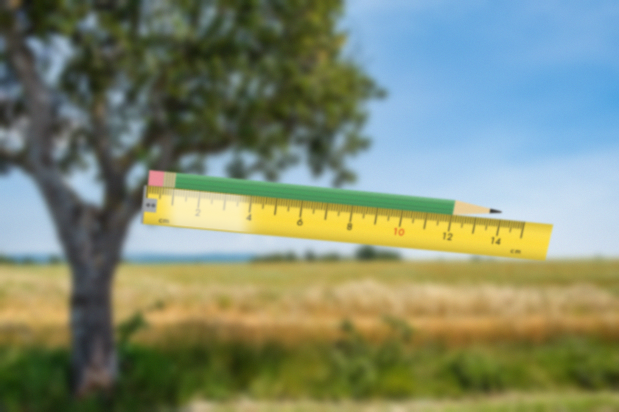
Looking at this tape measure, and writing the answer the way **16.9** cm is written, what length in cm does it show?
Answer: **14** cm
